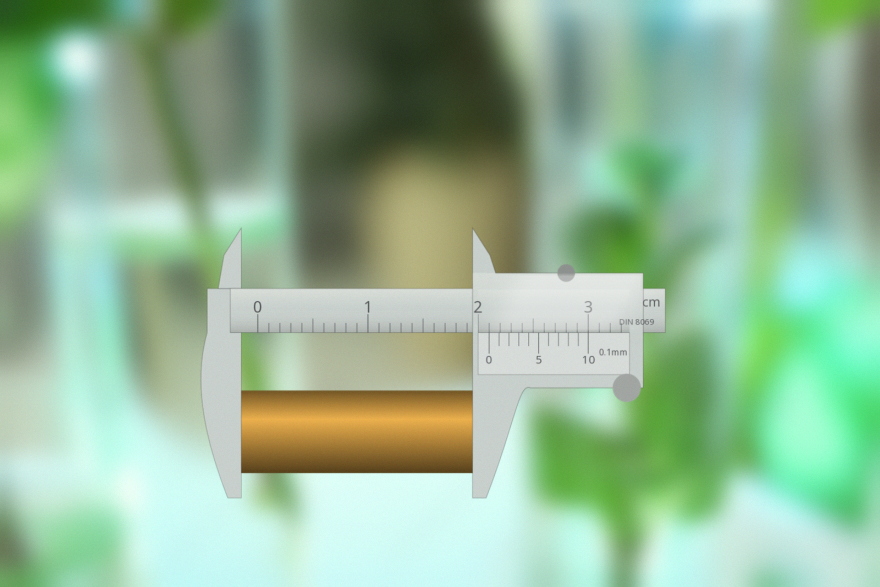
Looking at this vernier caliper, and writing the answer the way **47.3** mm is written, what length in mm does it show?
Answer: **21.0** mm
